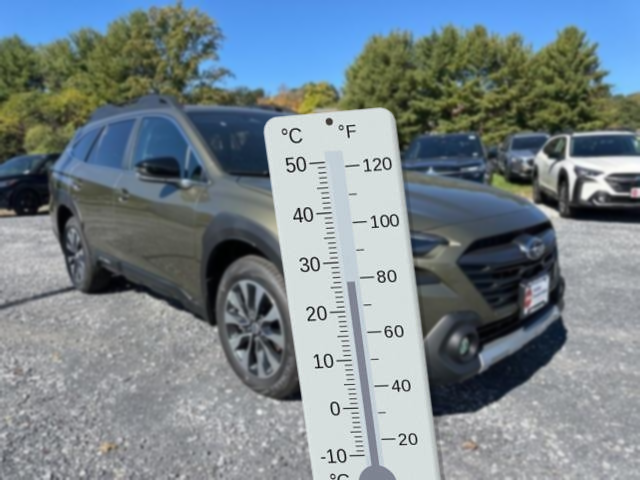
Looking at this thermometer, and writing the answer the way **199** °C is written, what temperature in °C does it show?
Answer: **26** °C
